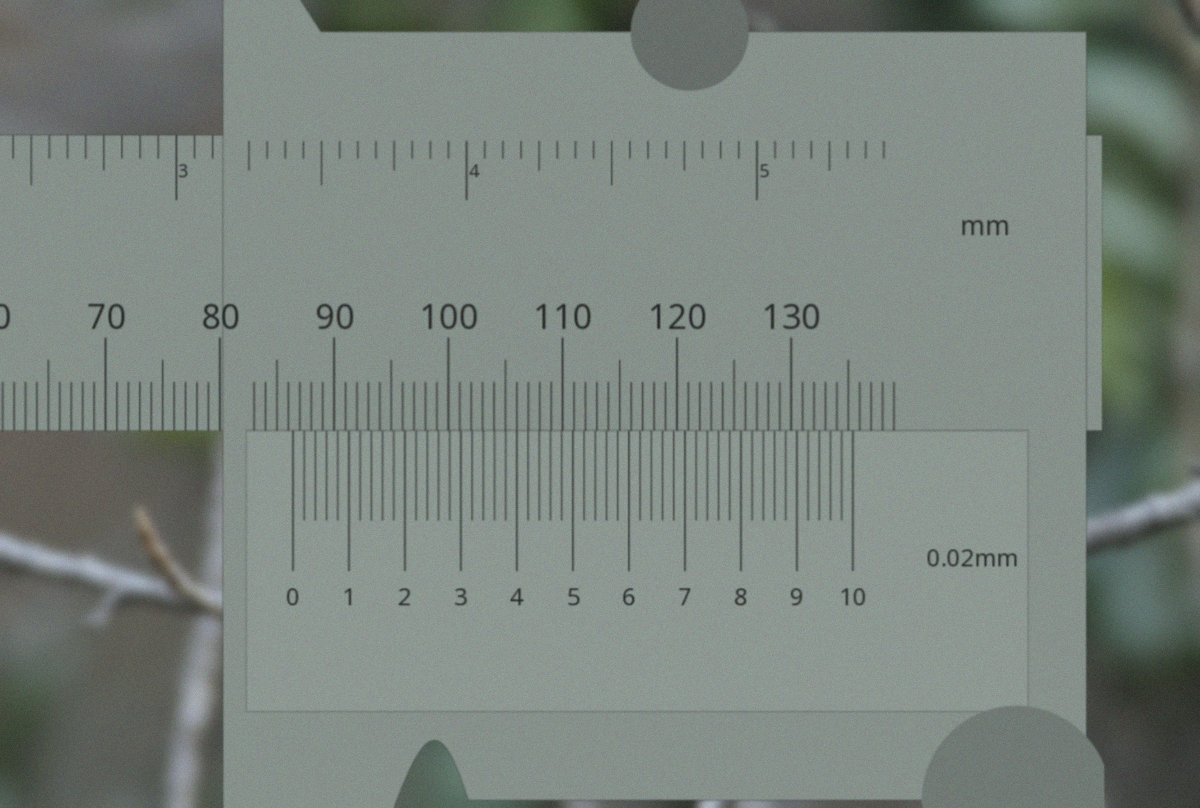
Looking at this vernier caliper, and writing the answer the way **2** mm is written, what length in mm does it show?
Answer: **86.4** mm
